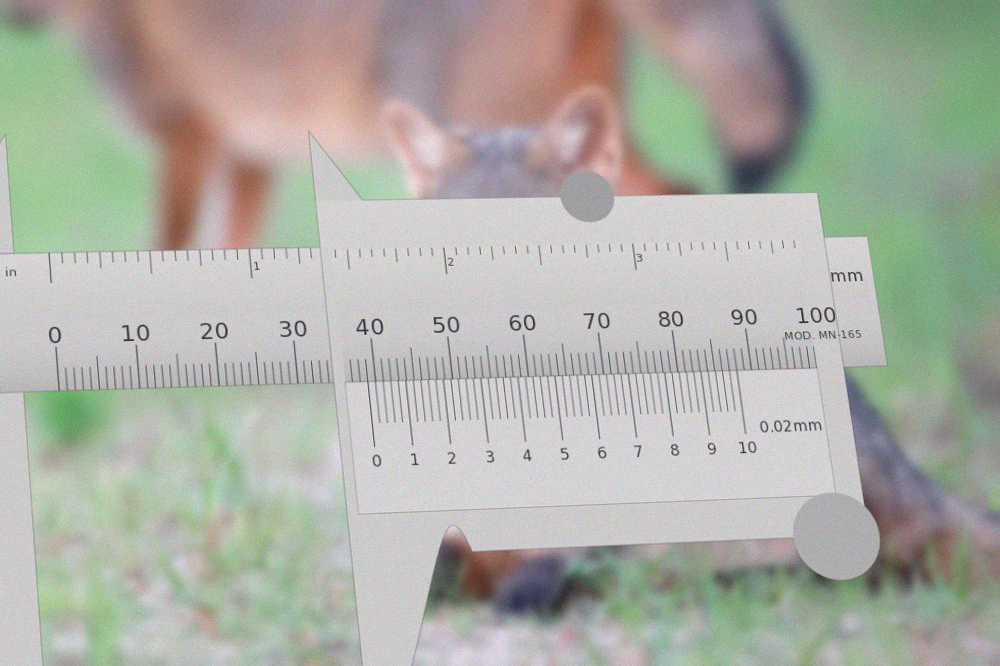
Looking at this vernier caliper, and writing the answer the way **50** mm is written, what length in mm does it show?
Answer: **39.0** mm
